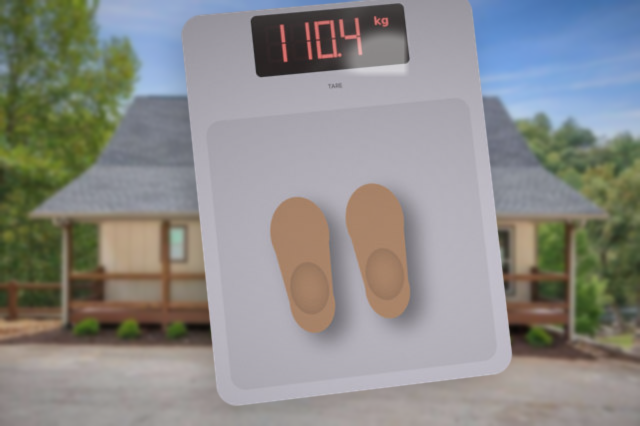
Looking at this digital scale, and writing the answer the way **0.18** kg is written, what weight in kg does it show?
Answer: **110.4** kg
